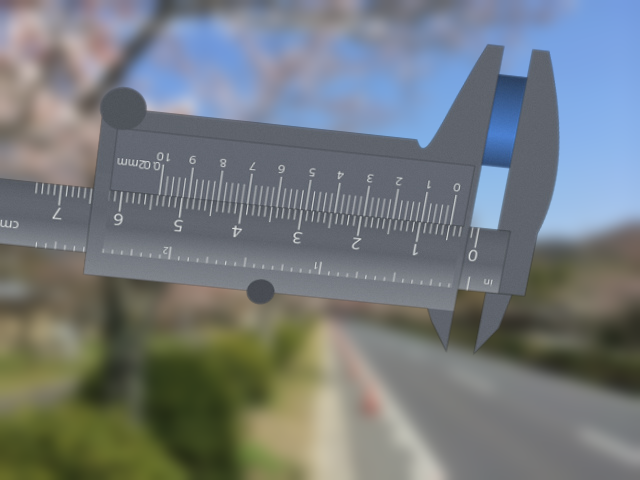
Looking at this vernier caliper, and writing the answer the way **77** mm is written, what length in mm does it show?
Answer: **4.8** mm
